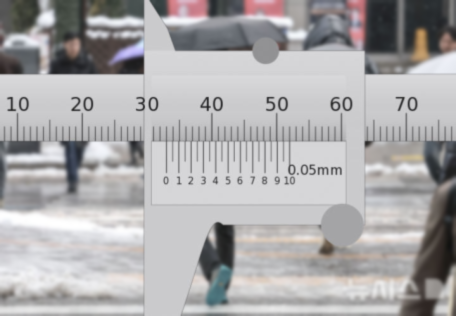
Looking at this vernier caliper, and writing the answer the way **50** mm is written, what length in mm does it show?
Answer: **33.0** mm
